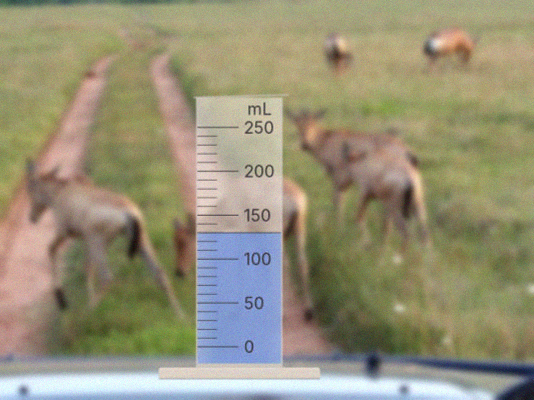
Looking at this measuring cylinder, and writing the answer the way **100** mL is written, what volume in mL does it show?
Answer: **130** mL
